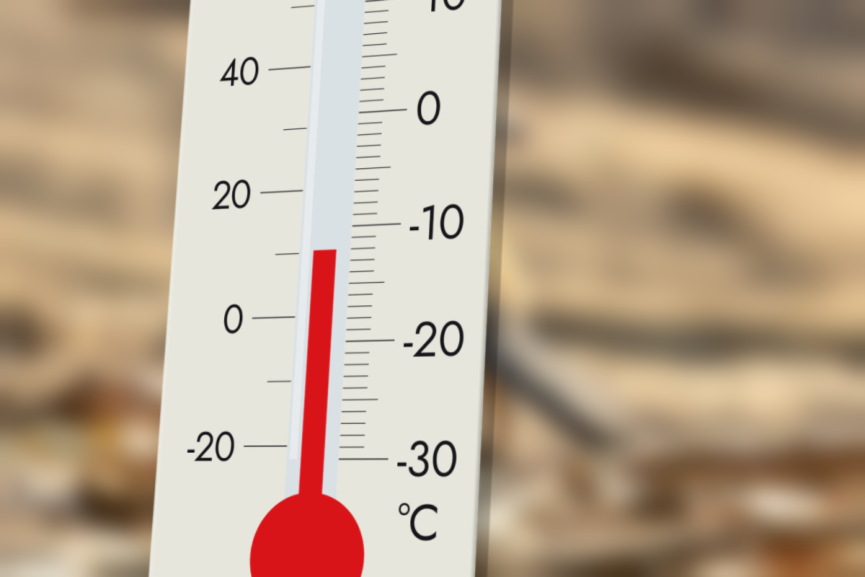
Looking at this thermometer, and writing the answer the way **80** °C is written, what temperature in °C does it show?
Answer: **-12** °C
